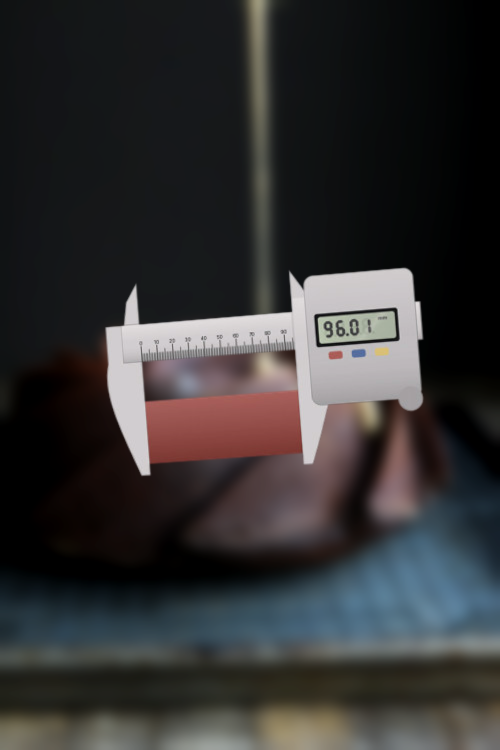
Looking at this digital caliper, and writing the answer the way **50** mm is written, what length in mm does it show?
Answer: **96.01** mm
